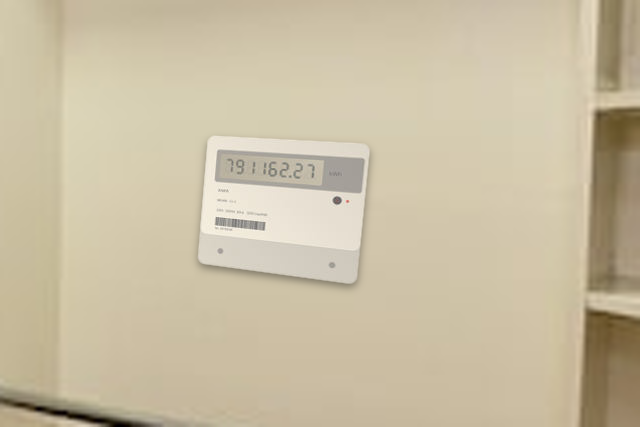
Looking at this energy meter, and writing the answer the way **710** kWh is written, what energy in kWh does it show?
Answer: **791162.27** kWh
